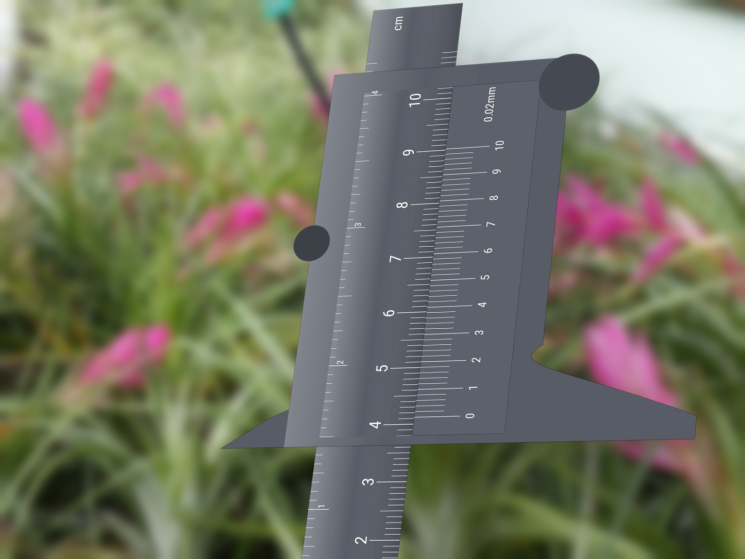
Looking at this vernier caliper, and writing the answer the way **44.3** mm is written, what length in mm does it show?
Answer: **41.2** mm
